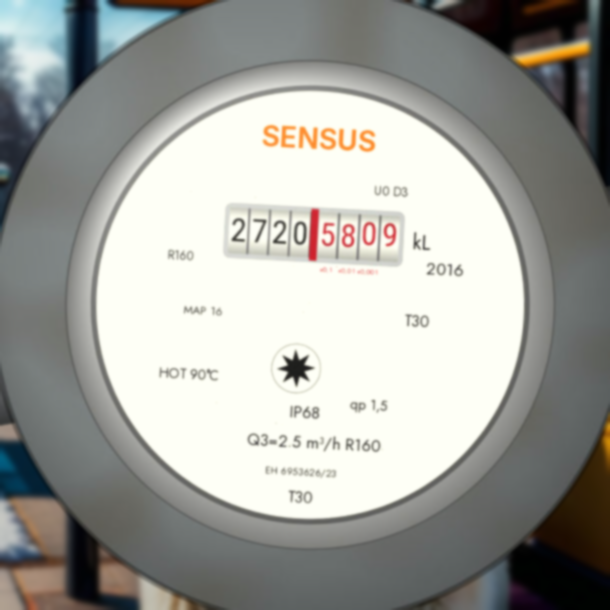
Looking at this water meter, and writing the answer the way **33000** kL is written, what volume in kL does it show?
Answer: **2720.5809** kL
